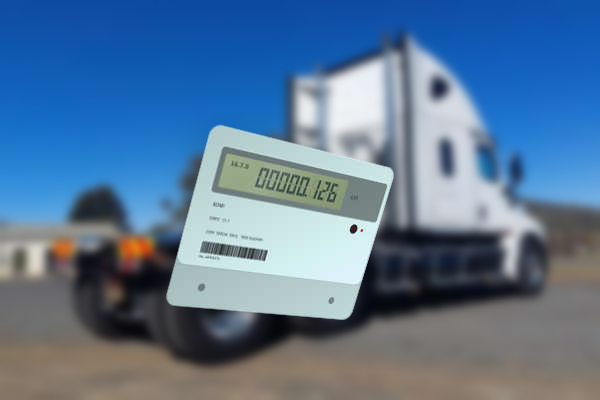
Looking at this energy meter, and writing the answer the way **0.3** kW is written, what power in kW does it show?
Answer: **0.126** kW
